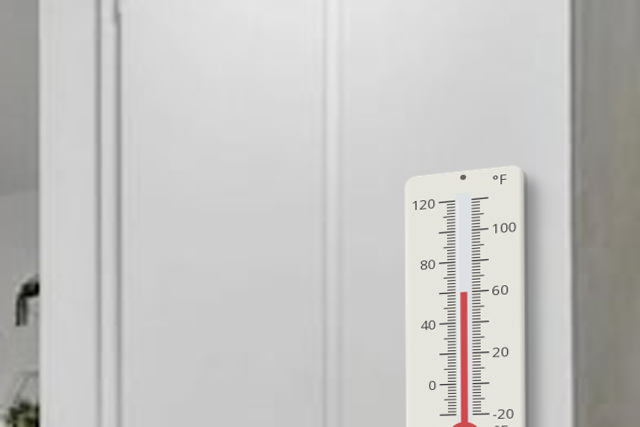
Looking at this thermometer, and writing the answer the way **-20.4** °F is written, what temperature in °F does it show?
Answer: **60** °F
